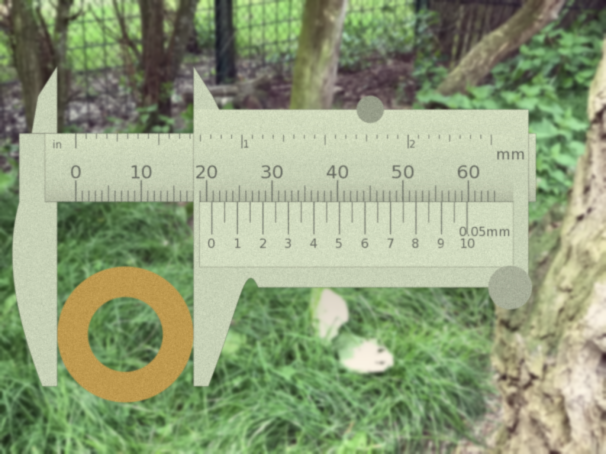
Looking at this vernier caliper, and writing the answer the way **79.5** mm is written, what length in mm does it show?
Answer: **20.8** mm
